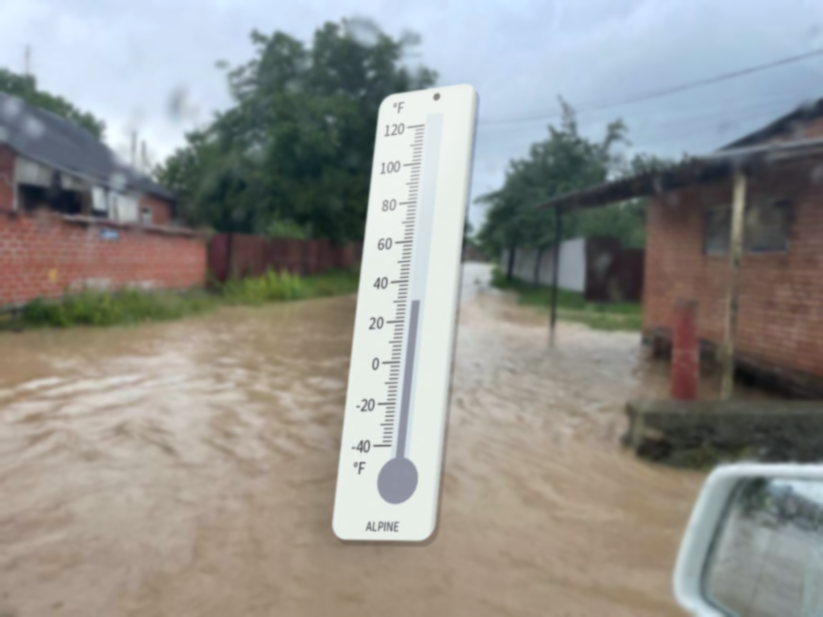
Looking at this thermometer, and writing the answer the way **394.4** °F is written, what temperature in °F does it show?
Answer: **30** °F
